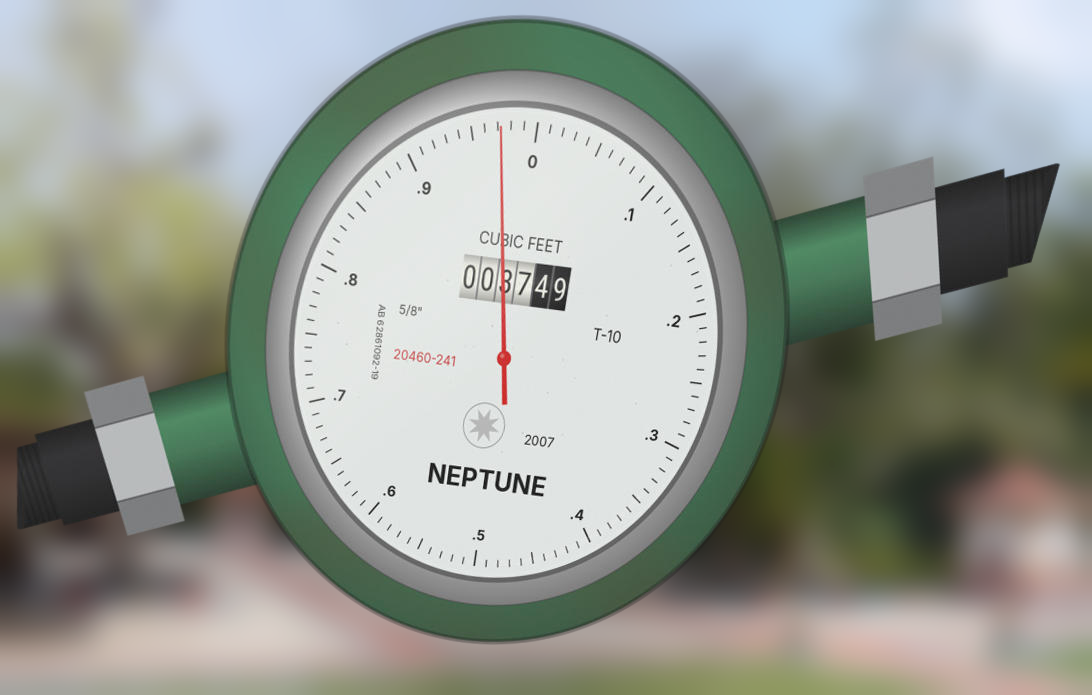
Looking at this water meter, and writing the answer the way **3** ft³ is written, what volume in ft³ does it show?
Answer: **3748.97** ft³
